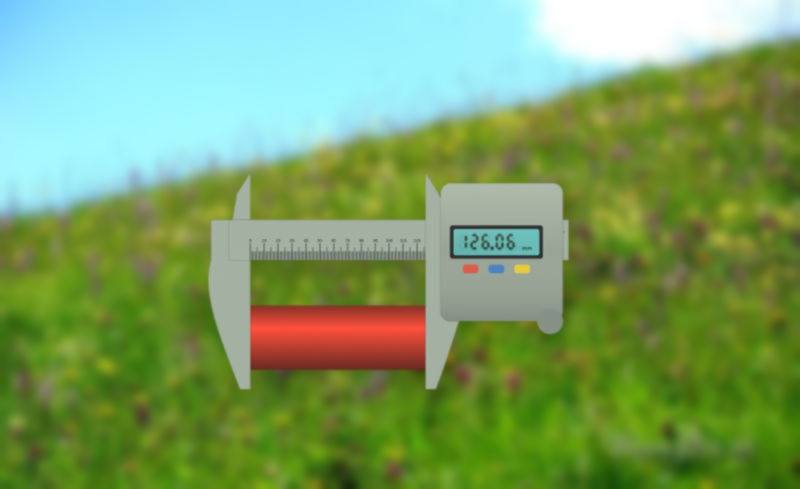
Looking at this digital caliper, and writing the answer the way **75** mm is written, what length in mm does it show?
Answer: **126.06** mm
